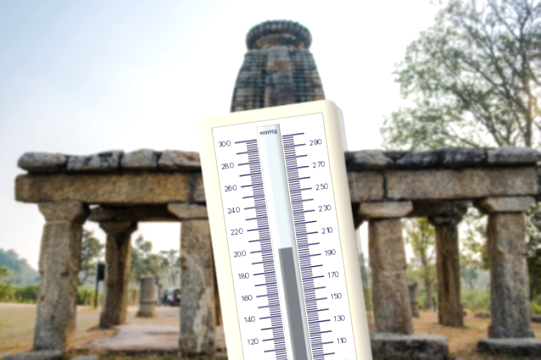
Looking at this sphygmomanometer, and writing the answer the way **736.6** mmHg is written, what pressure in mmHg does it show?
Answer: **200** mmHg
